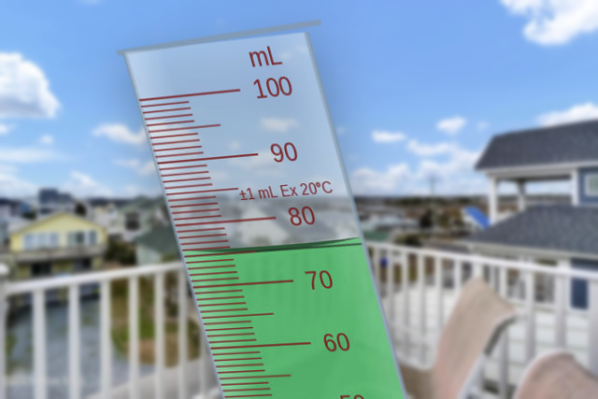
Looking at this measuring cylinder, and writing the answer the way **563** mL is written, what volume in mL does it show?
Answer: **75** mL
